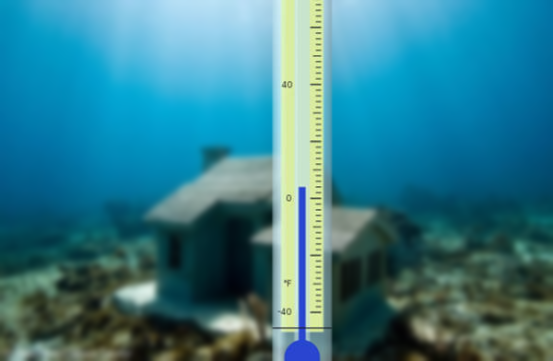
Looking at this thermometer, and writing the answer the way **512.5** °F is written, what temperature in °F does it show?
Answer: **4** °F
